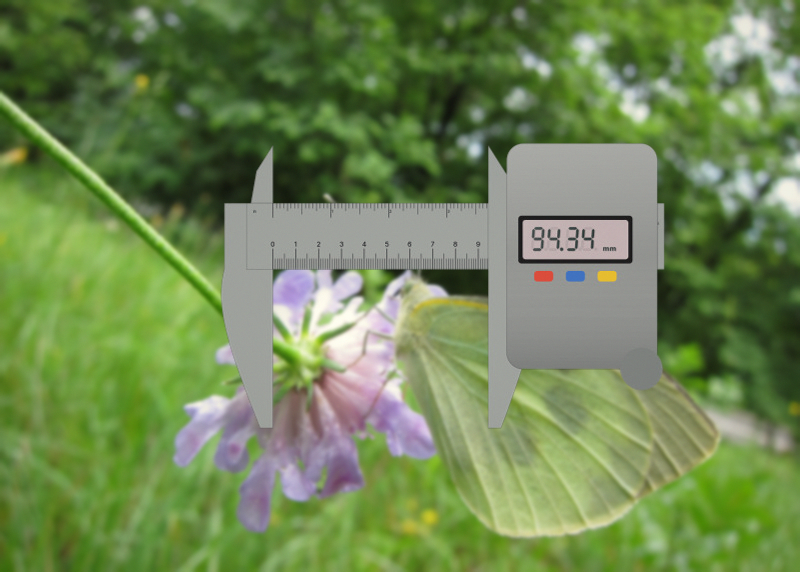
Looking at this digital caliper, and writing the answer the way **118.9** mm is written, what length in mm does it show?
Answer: **94.34** mm
